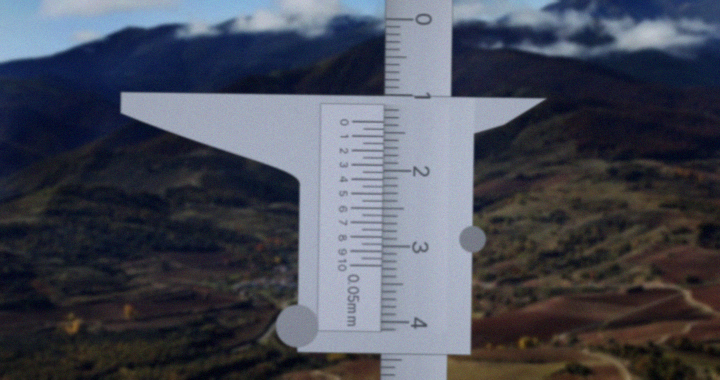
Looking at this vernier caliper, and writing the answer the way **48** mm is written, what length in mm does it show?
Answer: **13.6** mm
